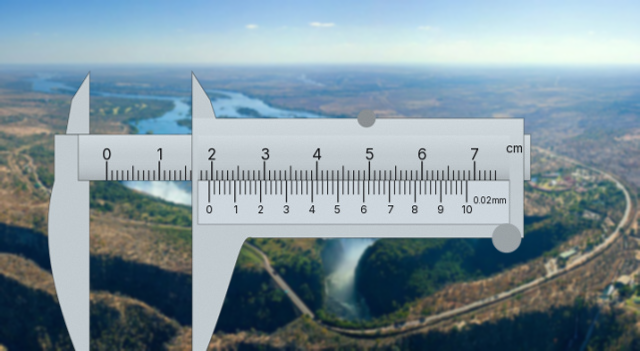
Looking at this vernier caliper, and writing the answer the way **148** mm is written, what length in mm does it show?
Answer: **19.5** mm
